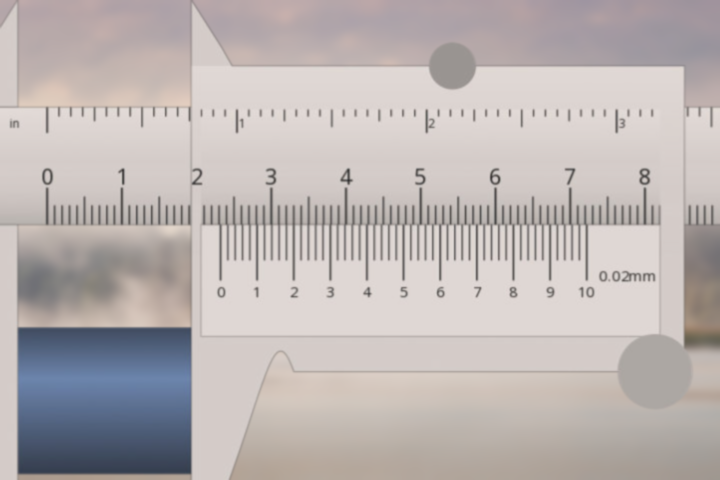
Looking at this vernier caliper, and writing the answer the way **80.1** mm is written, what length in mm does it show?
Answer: **23.2** mm
